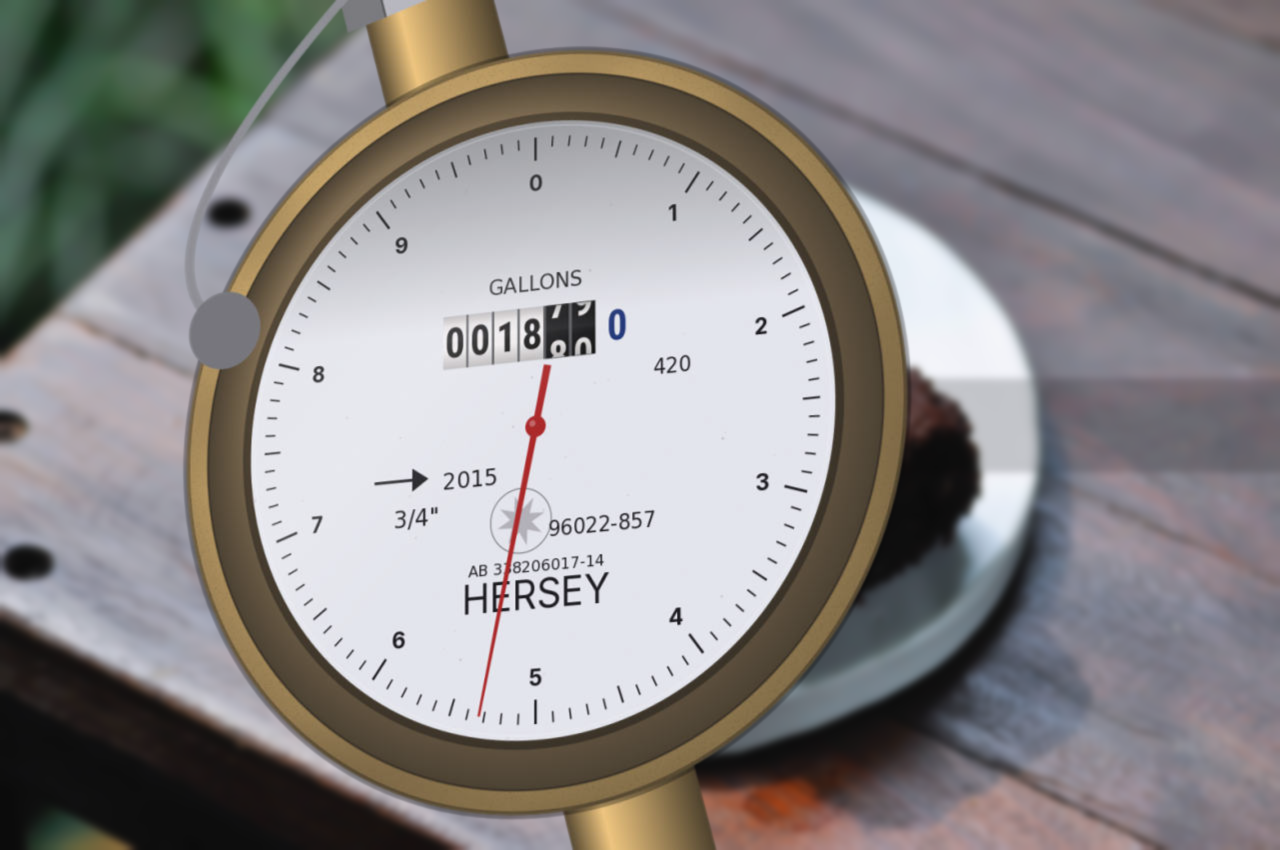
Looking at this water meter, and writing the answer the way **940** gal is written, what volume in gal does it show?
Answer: **18795.3** gal
